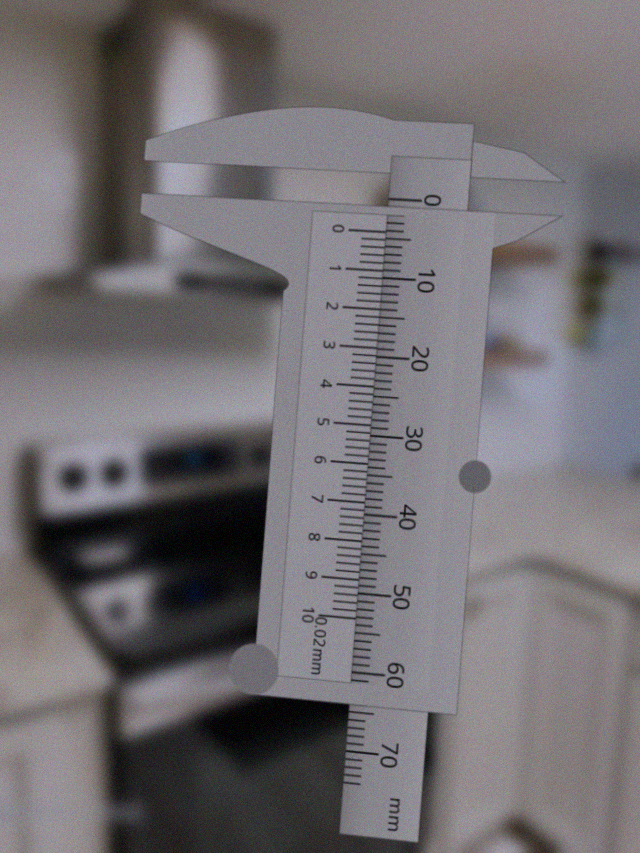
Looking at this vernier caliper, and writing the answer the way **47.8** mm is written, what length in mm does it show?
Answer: **4.2** mm
